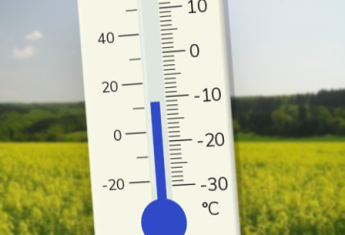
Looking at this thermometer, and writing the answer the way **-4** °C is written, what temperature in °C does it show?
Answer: **-11** °C
